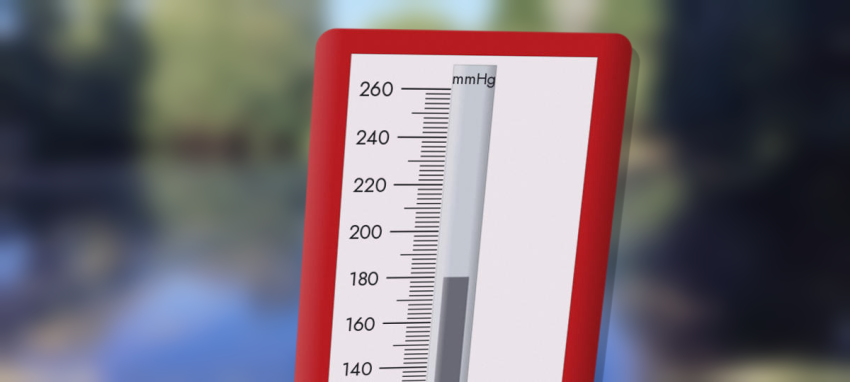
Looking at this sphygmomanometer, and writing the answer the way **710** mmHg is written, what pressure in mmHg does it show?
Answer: **180** mmHg
